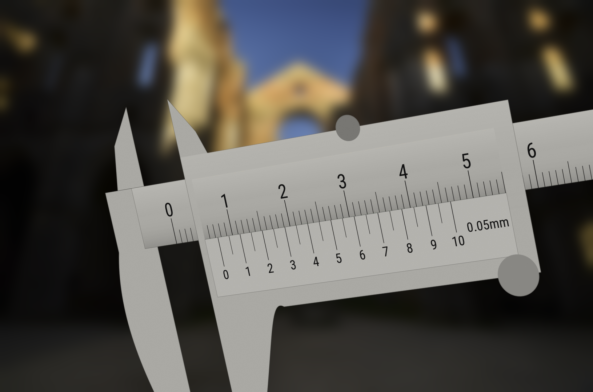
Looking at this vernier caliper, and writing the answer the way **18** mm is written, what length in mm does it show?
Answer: **7.4** mm
